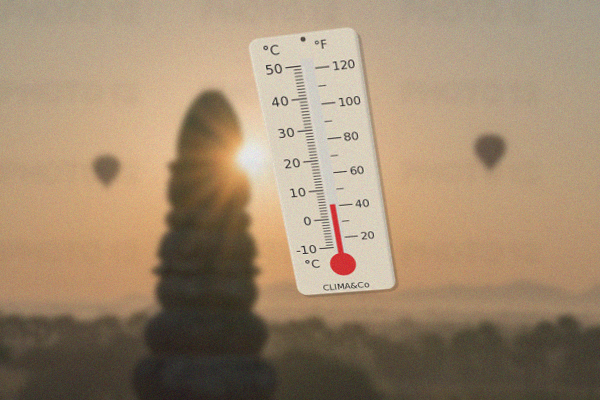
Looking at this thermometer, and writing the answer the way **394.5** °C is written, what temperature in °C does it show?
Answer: **5** °C
